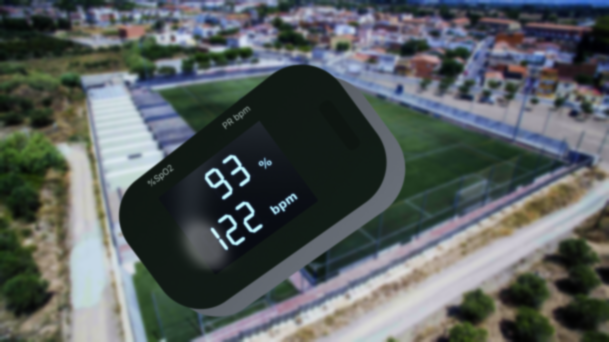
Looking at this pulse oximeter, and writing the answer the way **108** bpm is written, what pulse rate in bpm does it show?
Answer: **122** bpm
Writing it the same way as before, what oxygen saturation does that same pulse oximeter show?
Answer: **93** %
